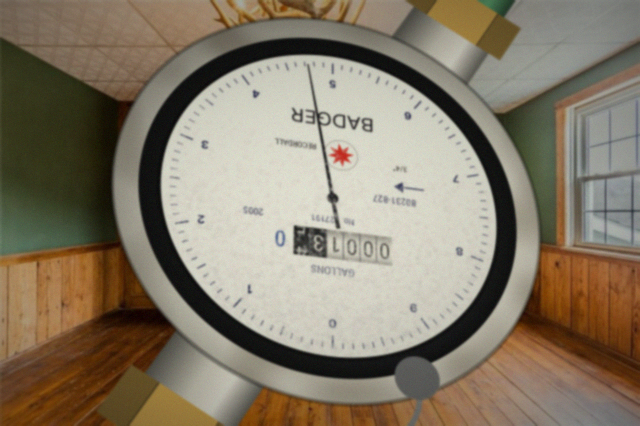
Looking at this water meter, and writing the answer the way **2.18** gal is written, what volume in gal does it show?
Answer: **1344.7** gal
